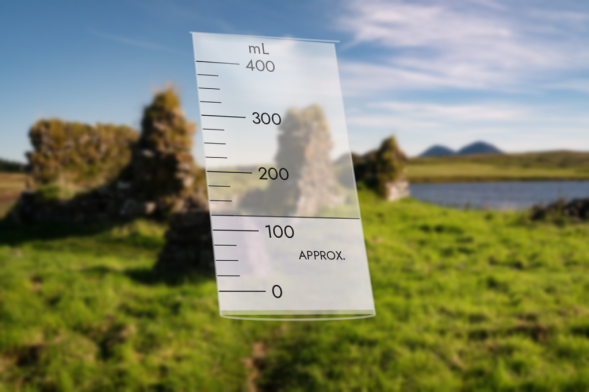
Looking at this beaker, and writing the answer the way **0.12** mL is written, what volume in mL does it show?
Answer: **125** mL
